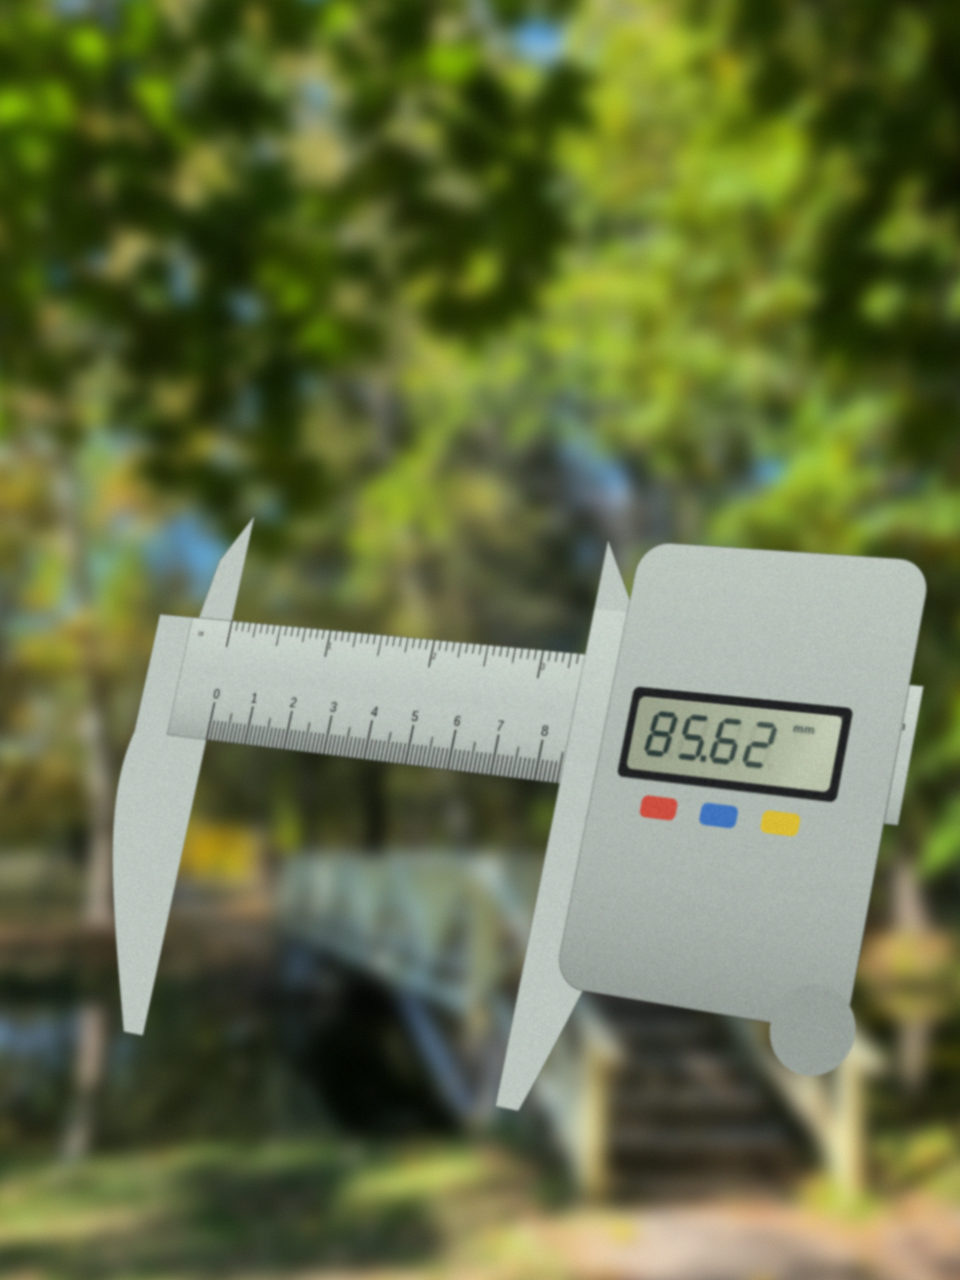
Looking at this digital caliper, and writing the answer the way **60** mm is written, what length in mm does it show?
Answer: **85.62** mm
